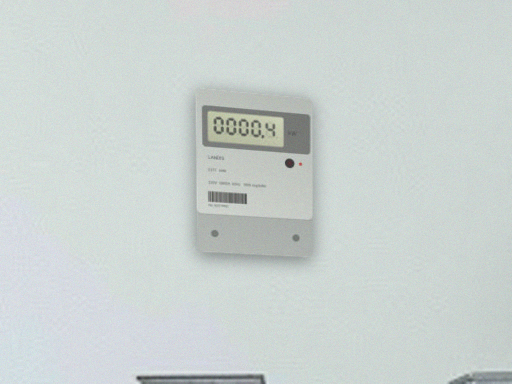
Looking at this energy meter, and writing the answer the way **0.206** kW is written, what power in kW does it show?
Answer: **0.4** kW
